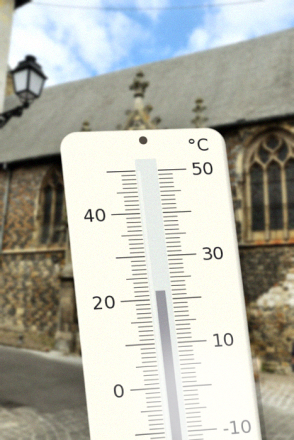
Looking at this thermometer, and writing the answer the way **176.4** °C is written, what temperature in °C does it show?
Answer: **22** °C
